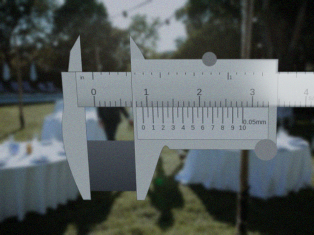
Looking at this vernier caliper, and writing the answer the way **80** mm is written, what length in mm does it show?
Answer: **9.2** mm
